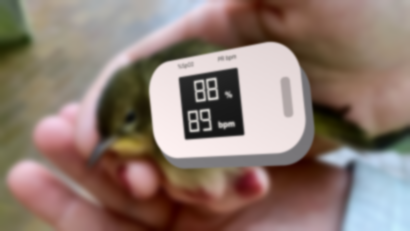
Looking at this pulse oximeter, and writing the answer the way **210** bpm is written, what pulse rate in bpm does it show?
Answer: **89** bpm
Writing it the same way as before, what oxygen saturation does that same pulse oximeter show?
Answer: **88** %
